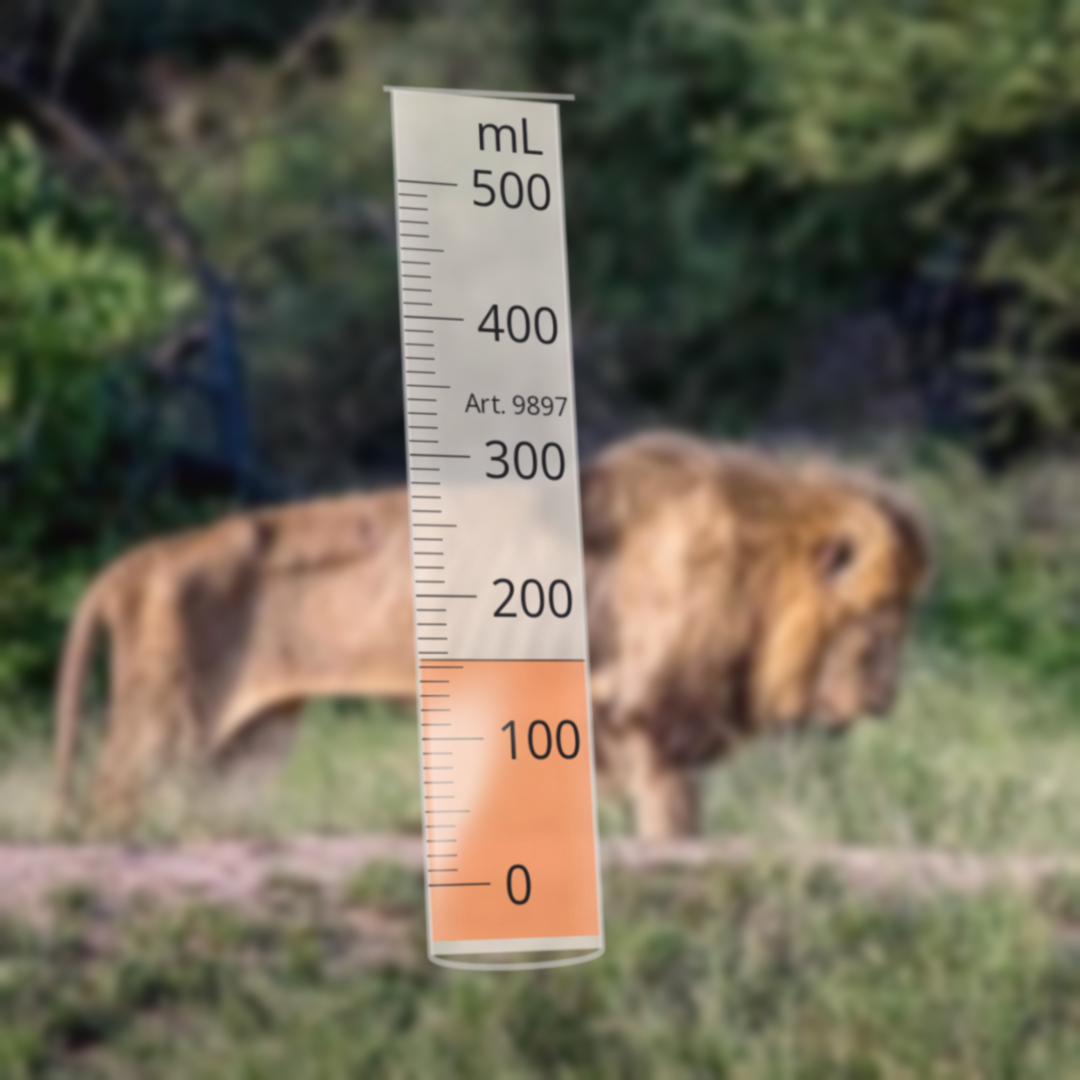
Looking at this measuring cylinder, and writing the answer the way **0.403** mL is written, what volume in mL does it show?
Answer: **155** mL
